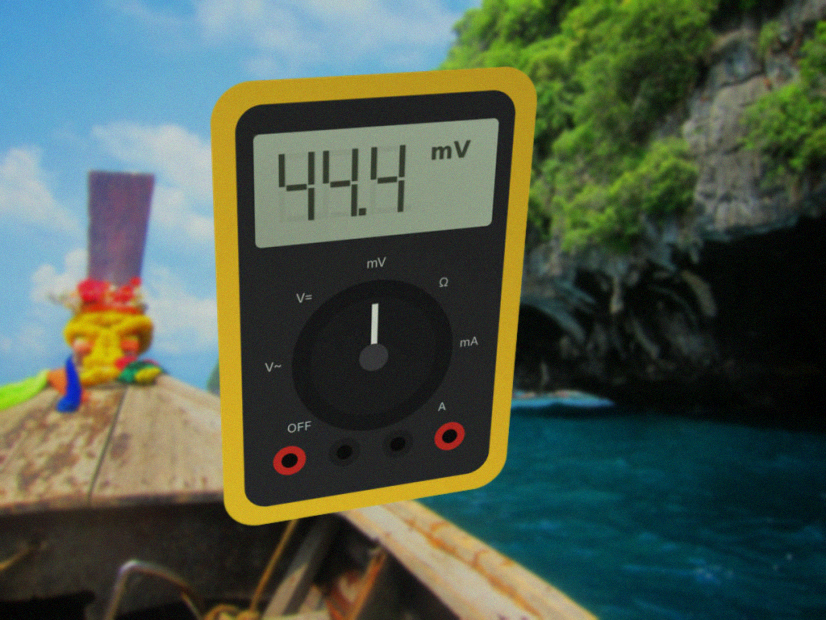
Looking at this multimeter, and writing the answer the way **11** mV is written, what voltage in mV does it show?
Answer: **44.4** mV
